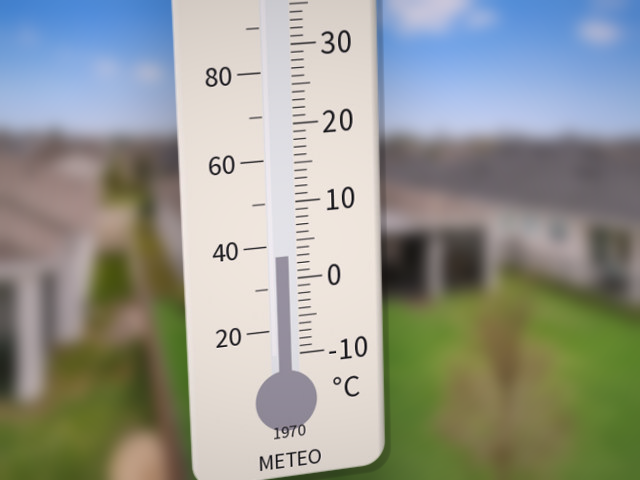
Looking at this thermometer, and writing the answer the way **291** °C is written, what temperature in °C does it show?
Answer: **3** °C
